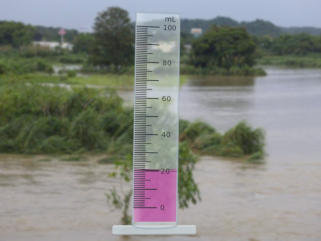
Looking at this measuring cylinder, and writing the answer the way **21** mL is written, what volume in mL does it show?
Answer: **20** mL
